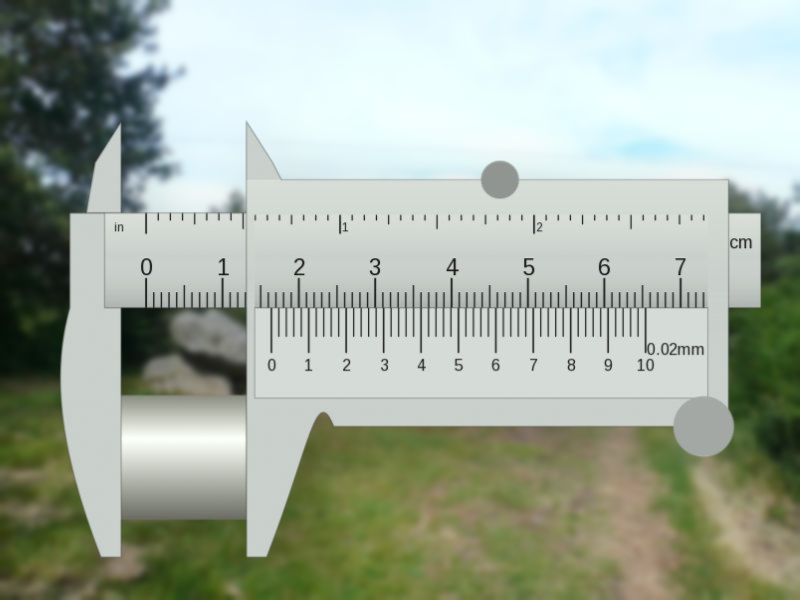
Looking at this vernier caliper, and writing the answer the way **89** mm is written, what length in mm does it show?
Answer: **16.4** mm
